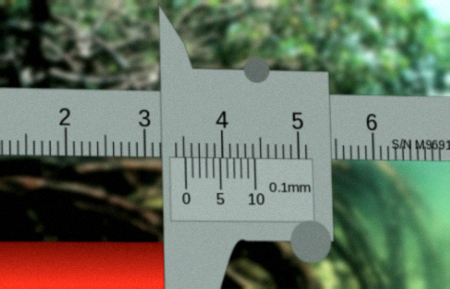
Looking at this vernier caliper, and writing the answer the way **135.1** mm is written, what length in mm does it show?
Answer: **35.2** mm
